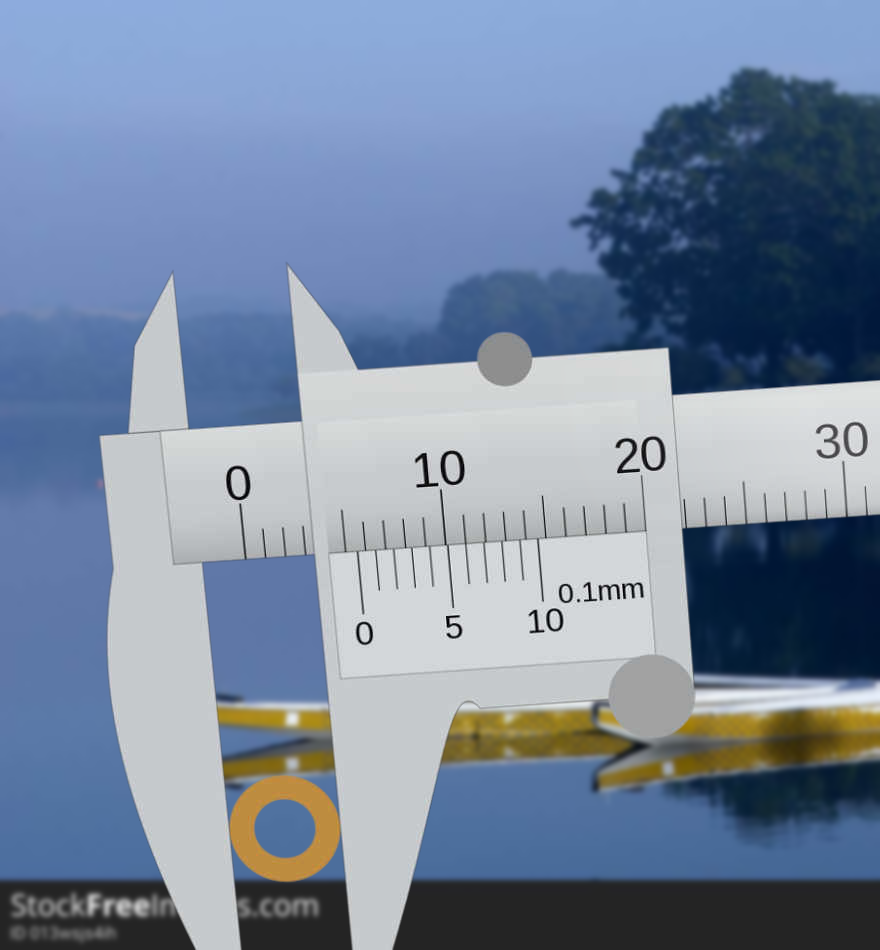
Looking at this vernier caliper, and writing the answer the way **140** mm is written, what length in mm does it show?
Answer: **5.6** mm
